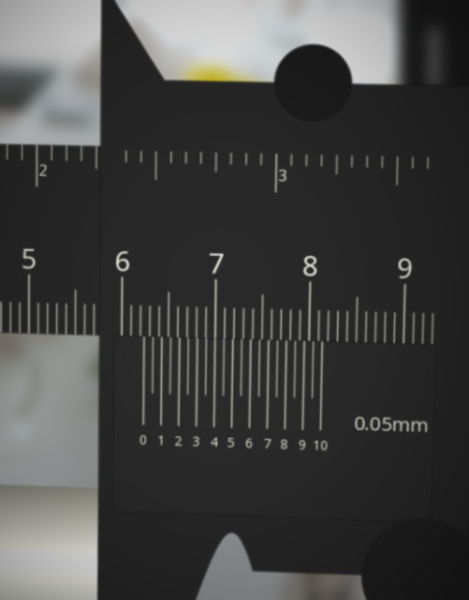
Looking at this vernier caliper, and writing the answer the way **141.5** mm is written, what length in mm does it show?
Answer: **62.4** mm
